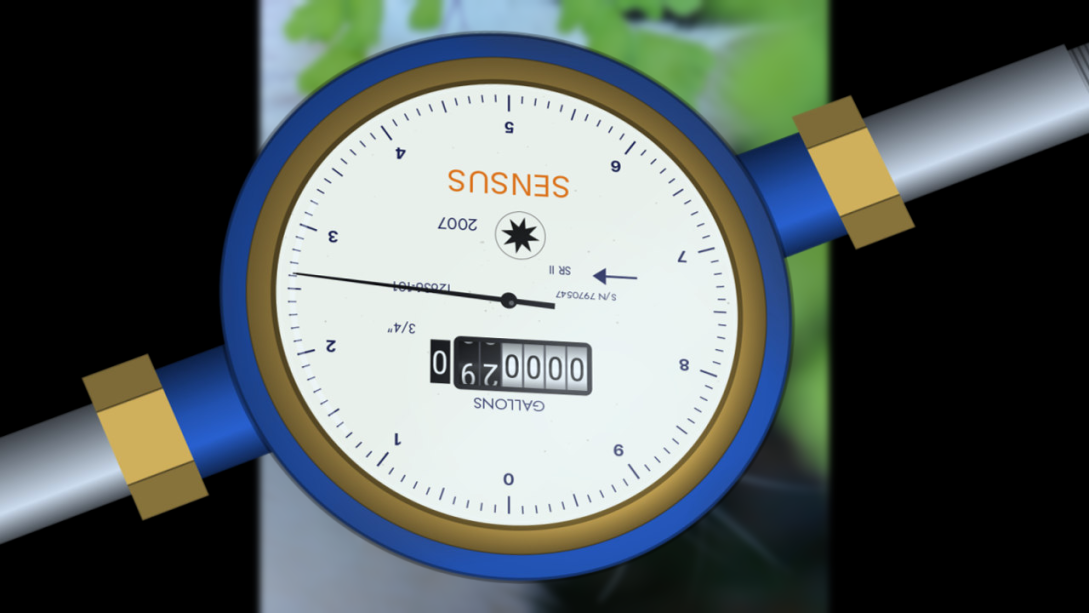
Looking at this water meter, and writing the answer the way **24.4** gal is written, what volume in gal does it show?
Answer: **292.6** gal
